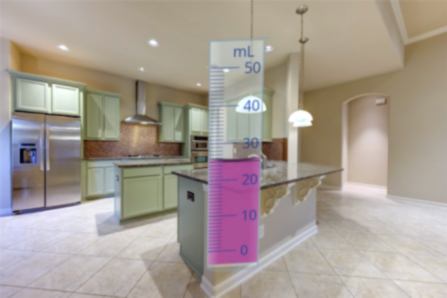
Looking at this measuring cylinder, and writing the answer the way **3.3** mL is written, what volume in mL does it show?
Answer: **25** mL
